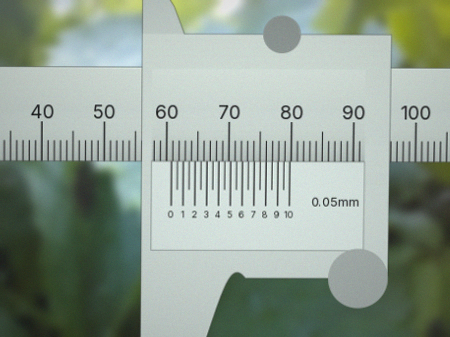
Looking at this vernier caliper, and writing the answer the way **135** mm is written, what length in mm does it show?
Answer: **60.8** mm
